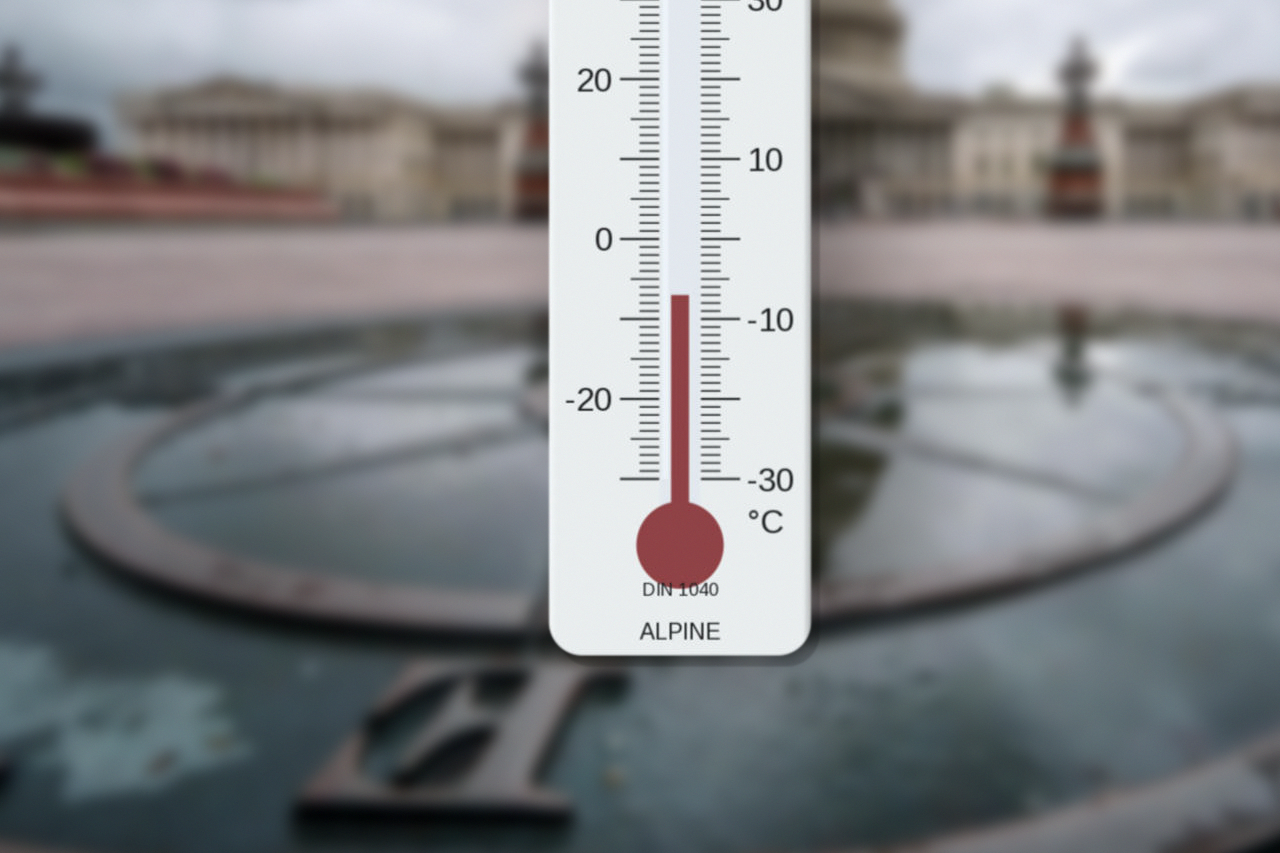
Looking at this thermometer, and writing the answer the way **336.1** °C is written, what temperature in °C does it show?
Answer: **-7** °C
